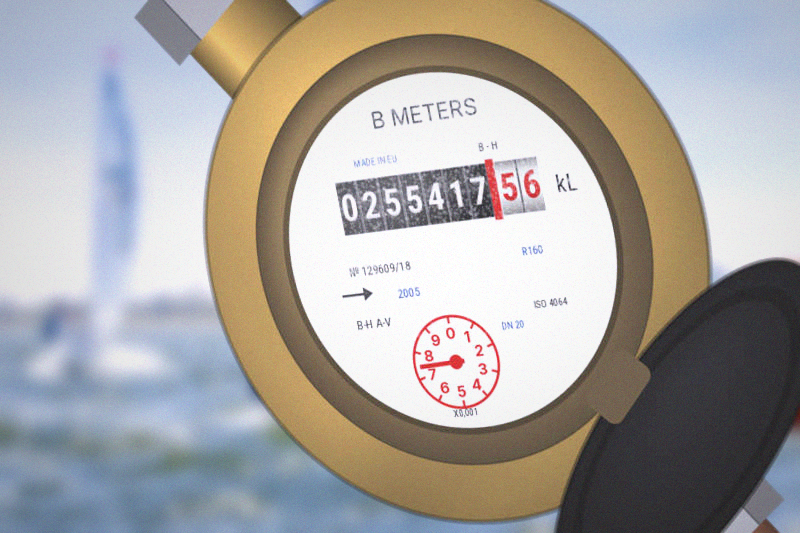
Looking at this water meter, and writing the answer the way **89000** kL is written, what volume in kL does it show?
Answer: **255417.567** kL
